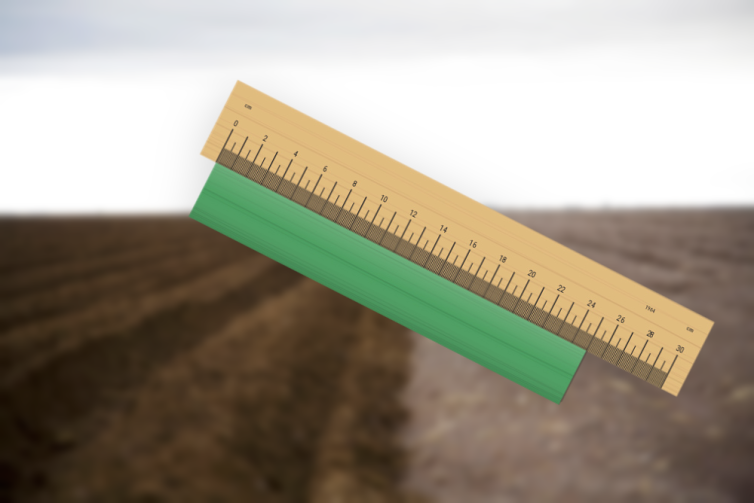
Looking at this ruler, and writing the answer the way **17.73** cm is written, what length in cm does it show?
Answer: **25** cm
